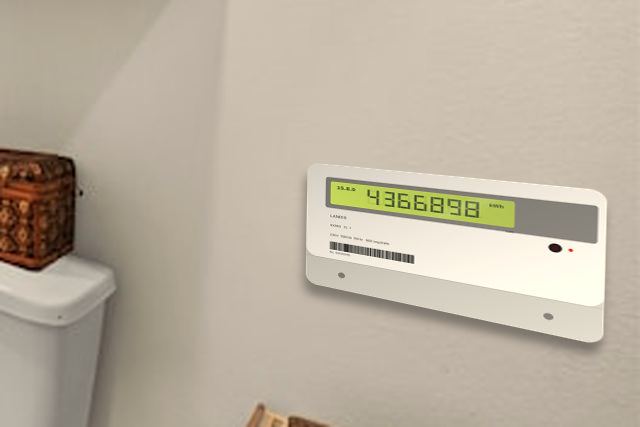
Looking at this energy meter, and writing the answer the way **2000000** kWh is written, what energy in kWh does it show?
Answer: **4366898** kWh
